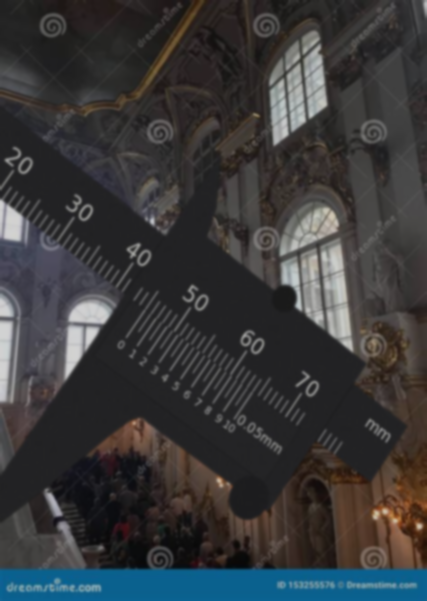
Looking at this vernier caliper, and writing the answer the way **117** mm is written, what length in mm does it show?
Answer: **45.0** mm
